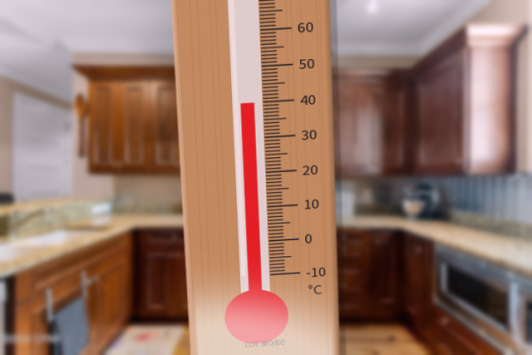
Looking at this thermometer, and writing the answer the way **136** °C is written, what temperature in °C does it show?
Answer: **40** °C
